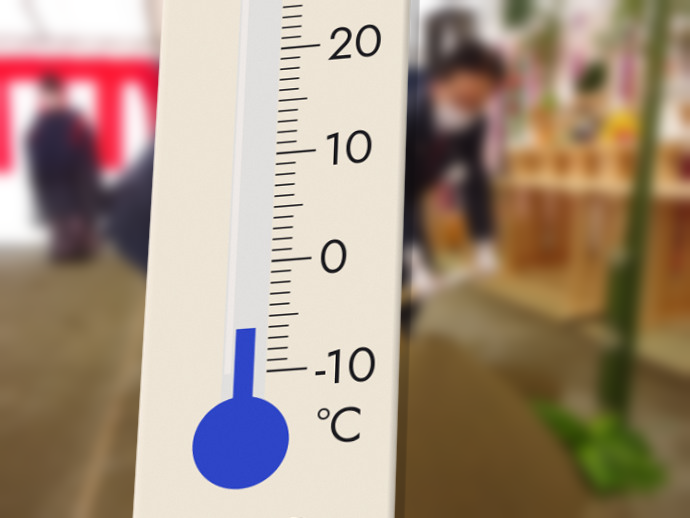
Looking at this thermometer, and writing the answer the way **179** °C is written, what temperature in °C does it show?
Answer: **-6** °C
